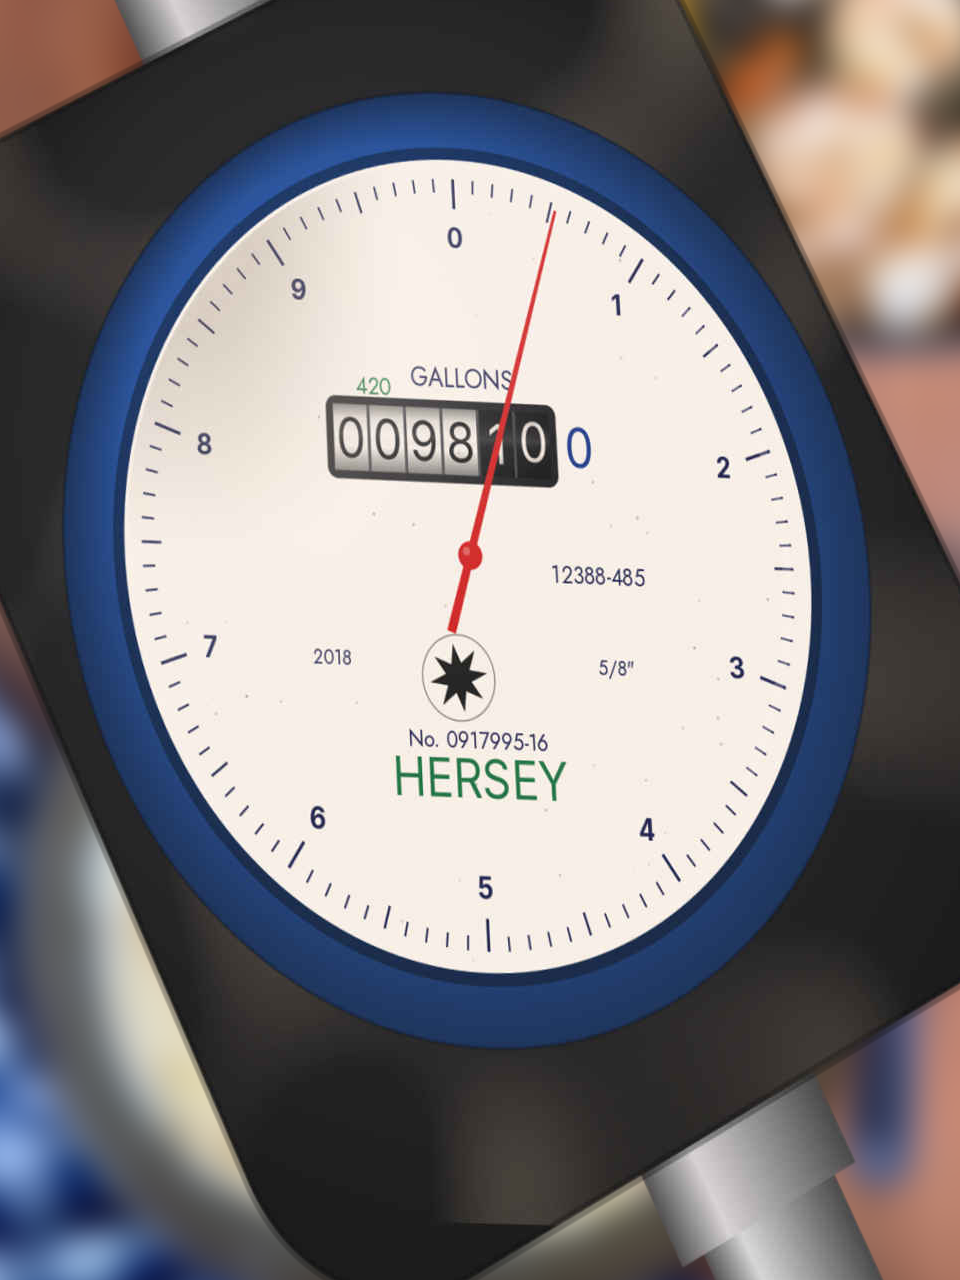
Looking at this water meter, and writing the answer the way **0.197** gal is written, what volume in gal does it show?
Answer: **98100.5** gal
